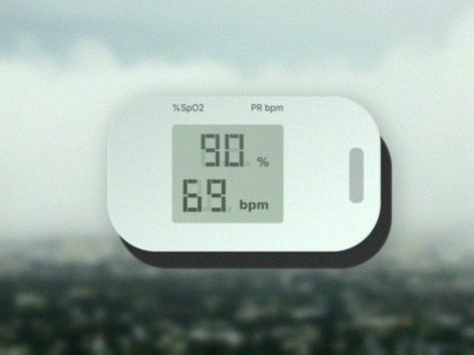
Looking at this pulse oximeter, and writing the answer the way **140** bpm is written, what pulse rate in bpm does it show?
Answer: **69** bpm
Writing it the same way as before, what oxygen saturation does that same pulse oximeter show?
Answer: **90** %
